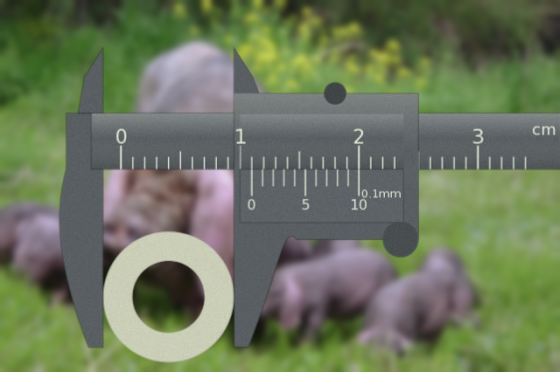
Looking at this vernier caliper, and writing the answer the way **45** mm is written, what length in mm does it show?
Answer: **11.0** mm
